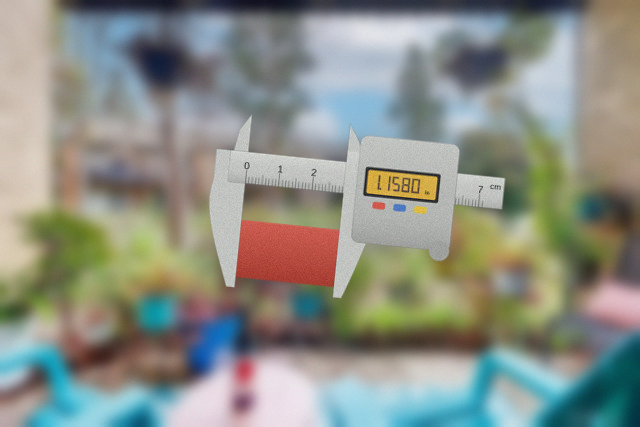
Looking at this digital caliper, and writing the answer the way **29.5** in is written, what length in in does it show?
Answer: **1.1580** in
